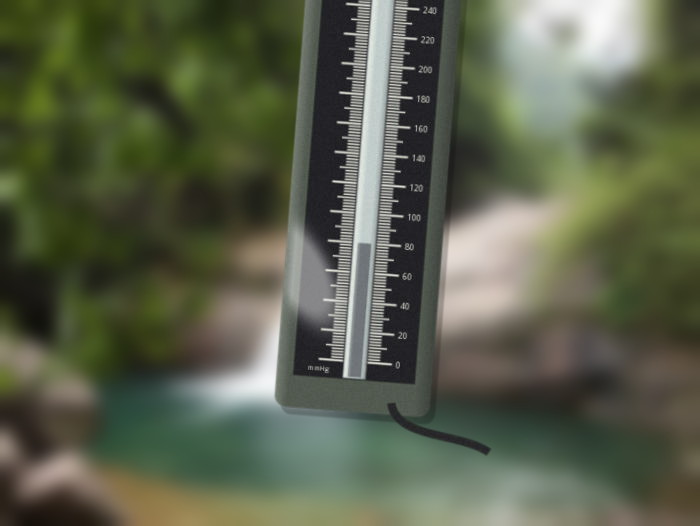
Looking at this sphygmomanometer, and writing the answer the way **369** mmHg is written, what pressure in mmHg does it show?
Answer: **80** mmHg
